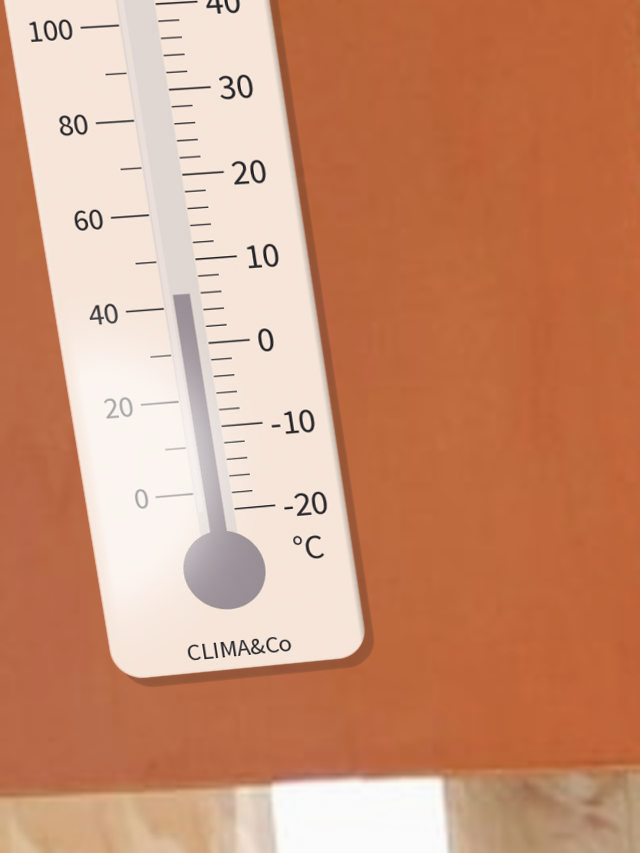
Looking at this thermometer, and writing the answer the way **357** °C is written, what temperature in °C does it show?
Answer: **6** °C
